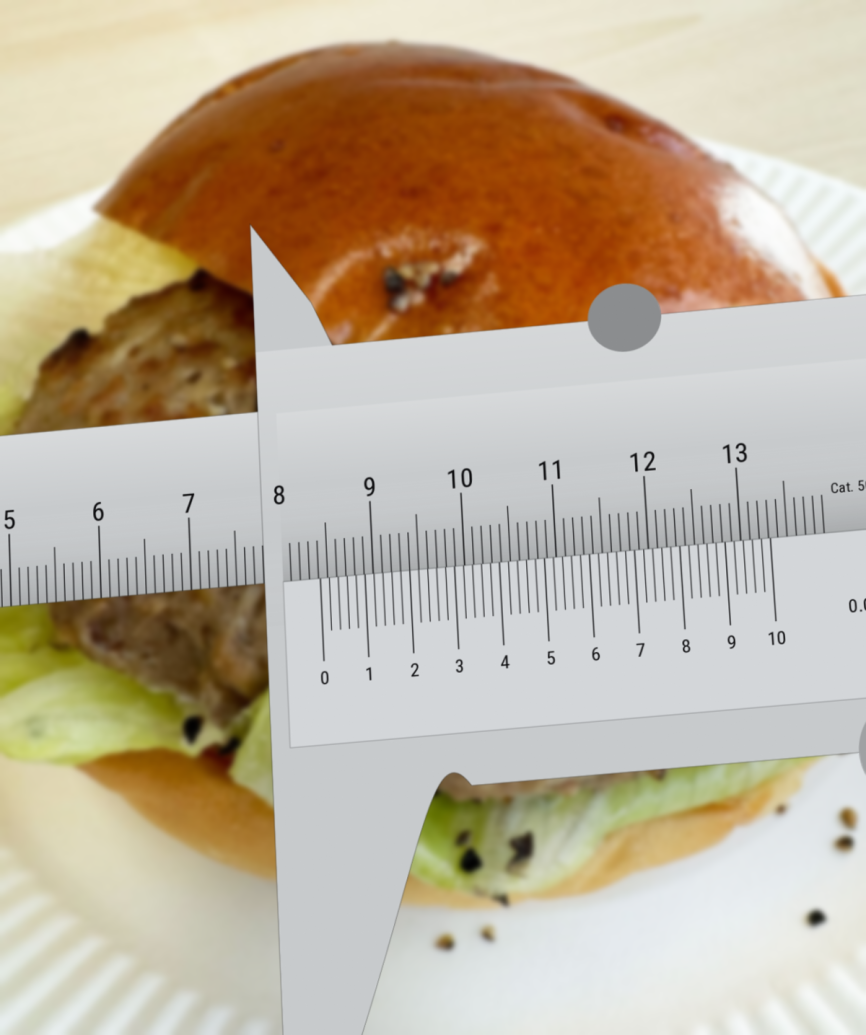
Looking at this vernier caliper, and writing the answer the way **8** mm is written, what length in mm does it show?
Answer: **84.2** mm
